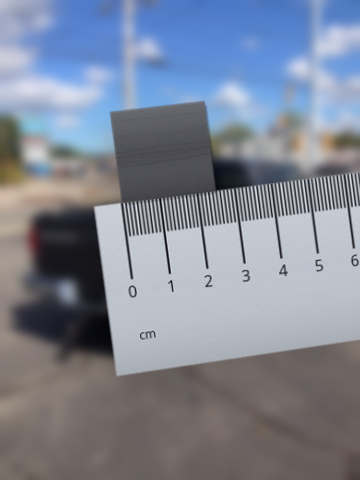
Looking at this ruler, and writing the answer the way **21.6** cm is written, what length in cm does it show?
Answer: **2.5** cm
